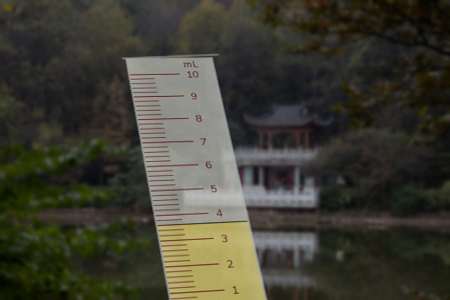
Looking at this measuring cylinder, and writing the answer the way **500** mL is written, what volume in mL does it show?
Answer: **3.6** mL
